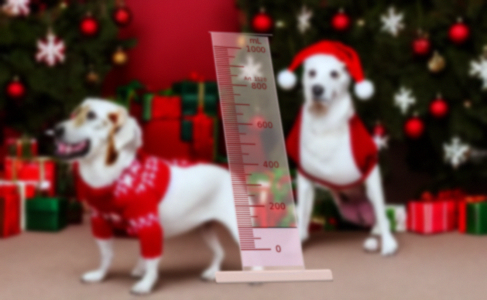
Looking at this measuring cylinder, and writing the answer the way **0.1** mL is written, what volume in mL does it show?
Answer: **100** mL
